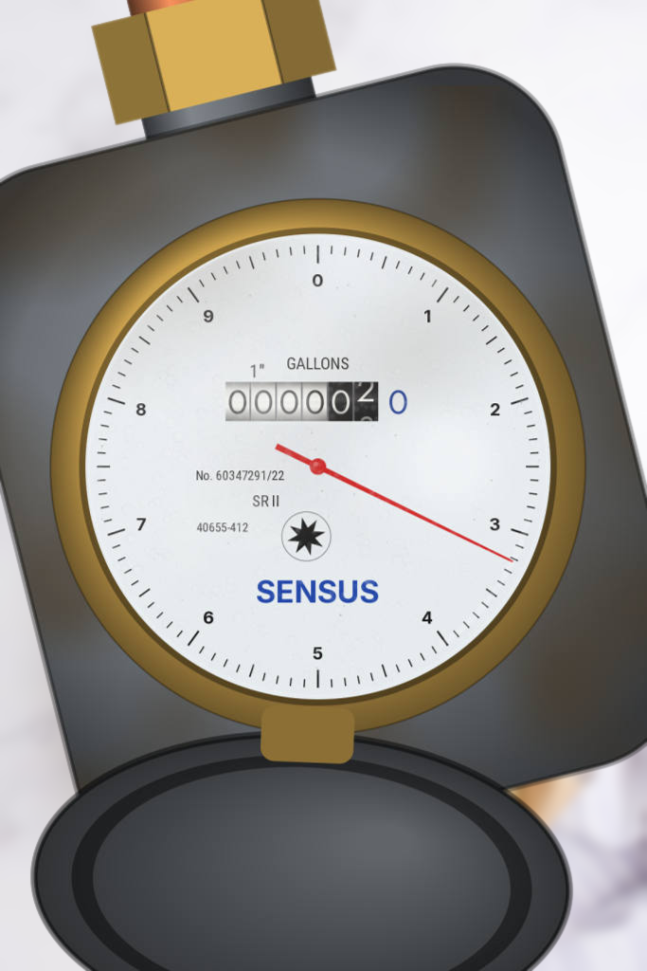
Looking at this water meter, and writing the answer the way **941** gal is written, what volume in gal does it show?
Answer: **23.2** gal
